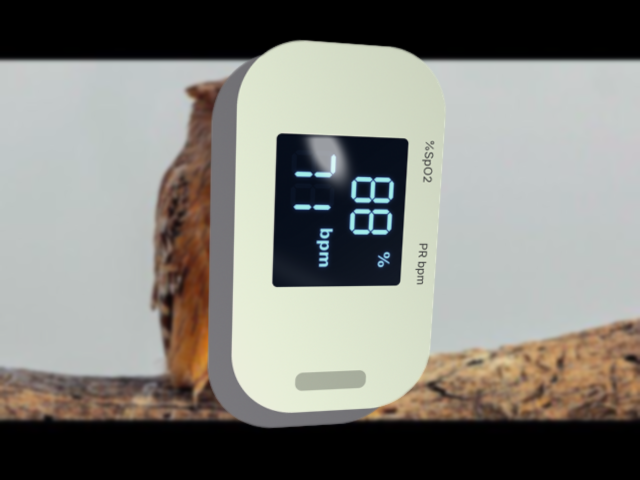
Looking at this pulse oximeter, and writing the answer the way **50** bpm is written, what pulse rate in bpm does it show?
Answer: **71** bpm
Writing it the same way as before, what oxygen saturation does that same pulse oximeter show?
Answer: **88** %
